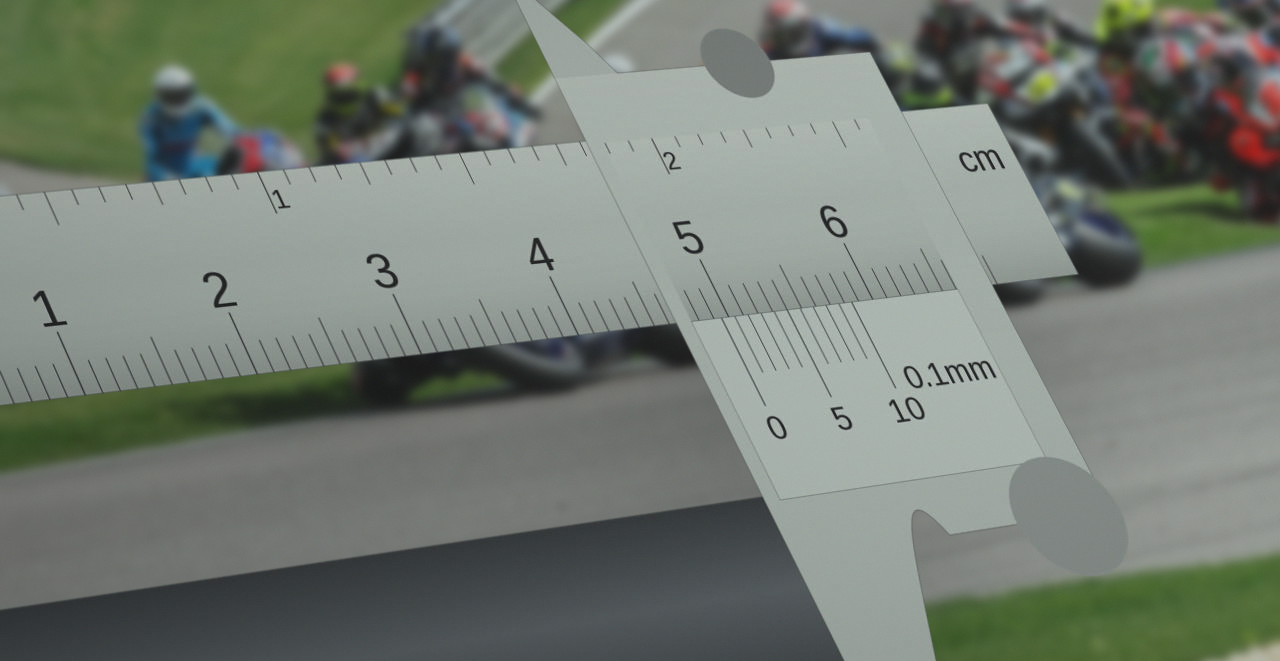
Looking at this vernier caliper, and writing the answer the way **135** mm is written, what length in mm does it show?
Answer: **49.5** mm
